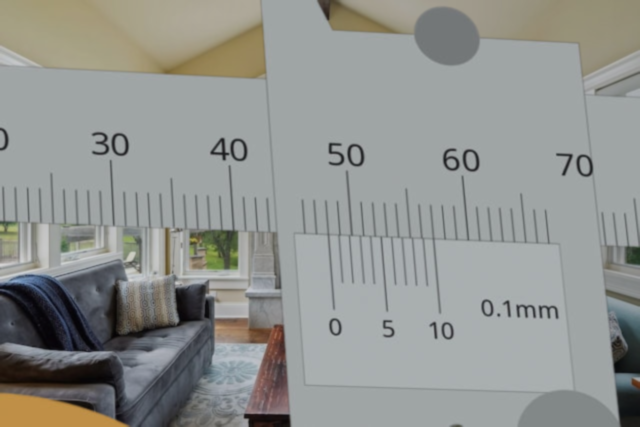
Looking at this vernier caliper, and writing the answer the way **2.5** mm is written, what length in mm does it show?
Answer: **48.0** mm
